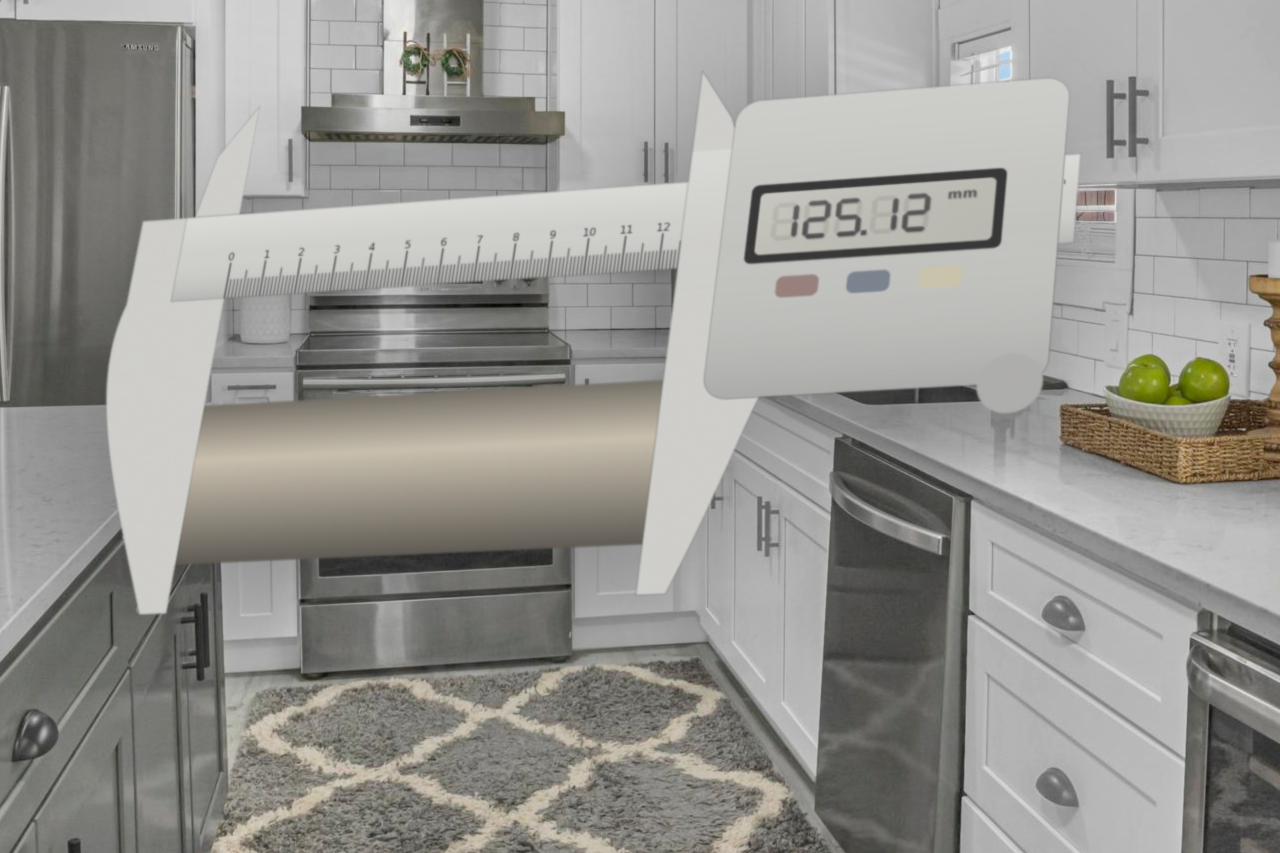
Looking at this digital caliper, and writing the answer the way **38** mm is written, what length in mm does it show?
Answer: **125.12** mm
